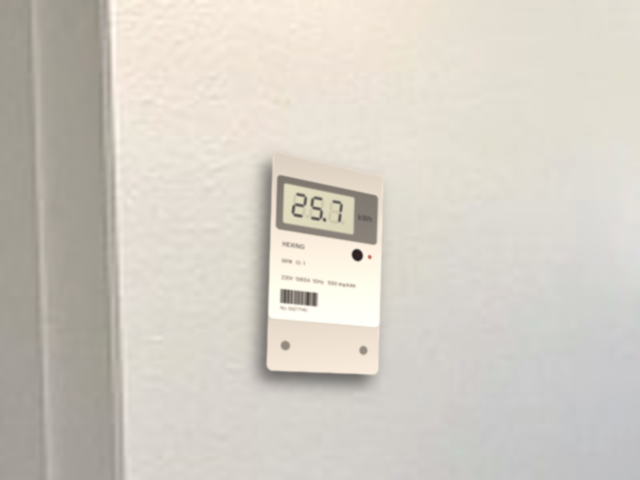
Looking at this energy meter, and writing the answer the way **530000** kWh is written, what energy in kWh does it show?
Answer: **25.7** kWh
